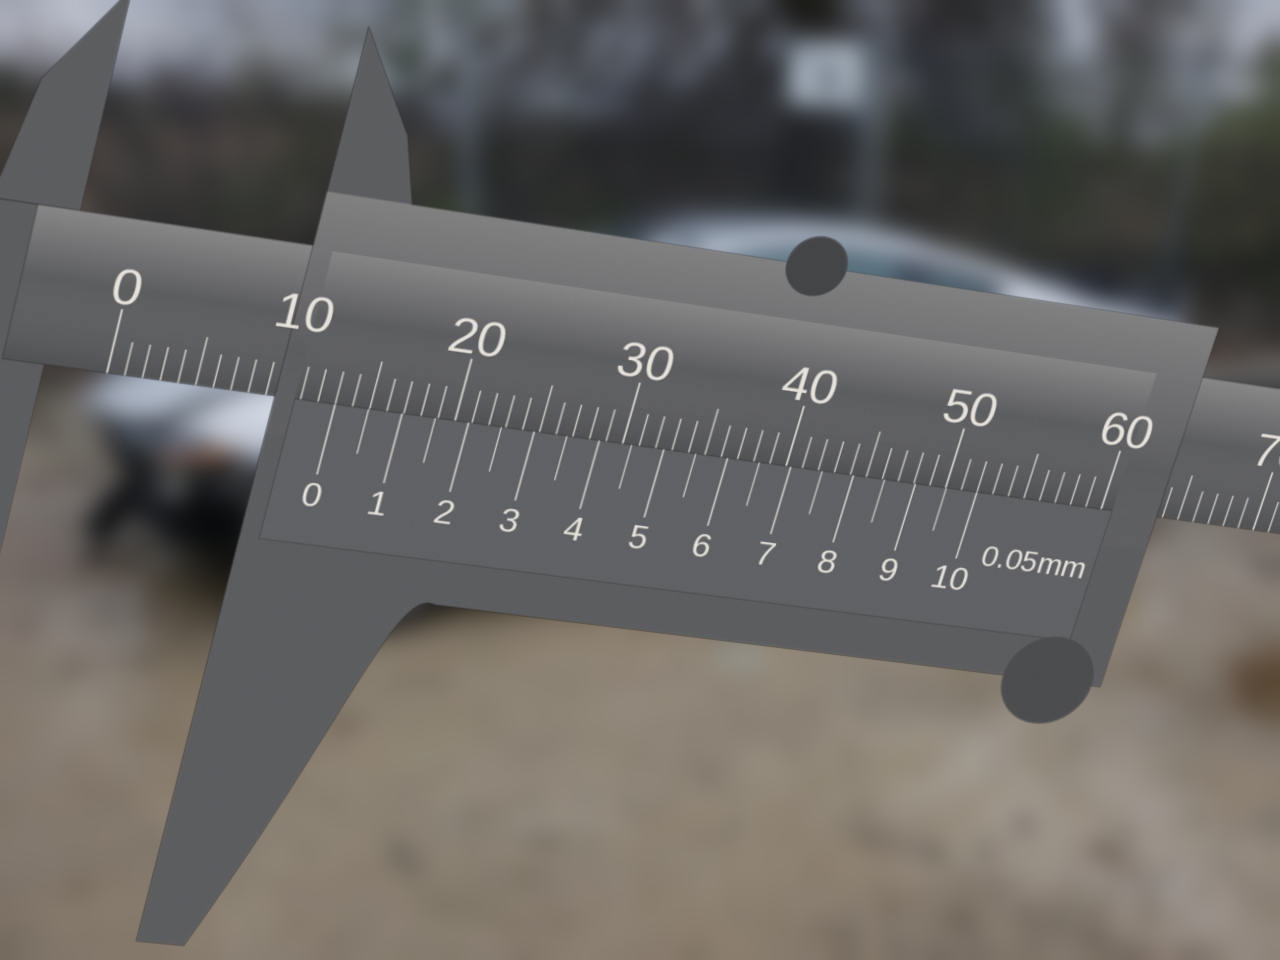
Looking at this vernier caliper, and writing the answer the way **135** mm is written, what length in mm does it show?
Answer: **13.0** mm
